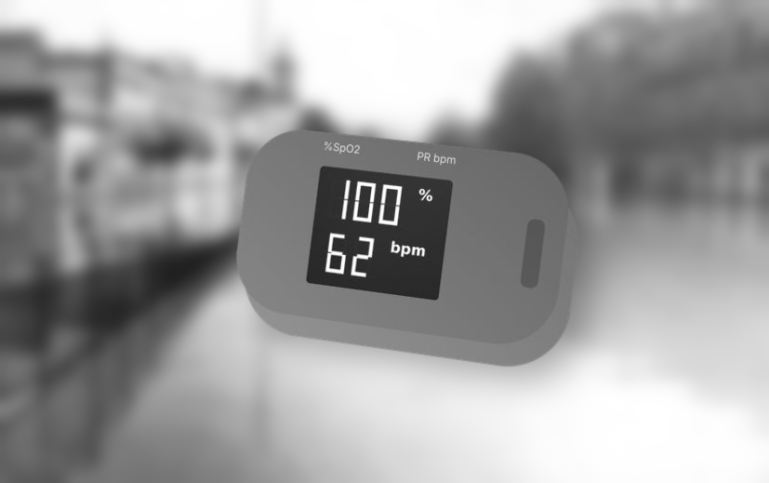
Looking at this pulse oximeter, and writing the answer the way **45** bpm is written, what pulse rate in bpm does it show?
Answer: **62** bpm
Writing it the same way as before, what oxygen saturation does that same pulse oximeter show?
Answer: **100** %
